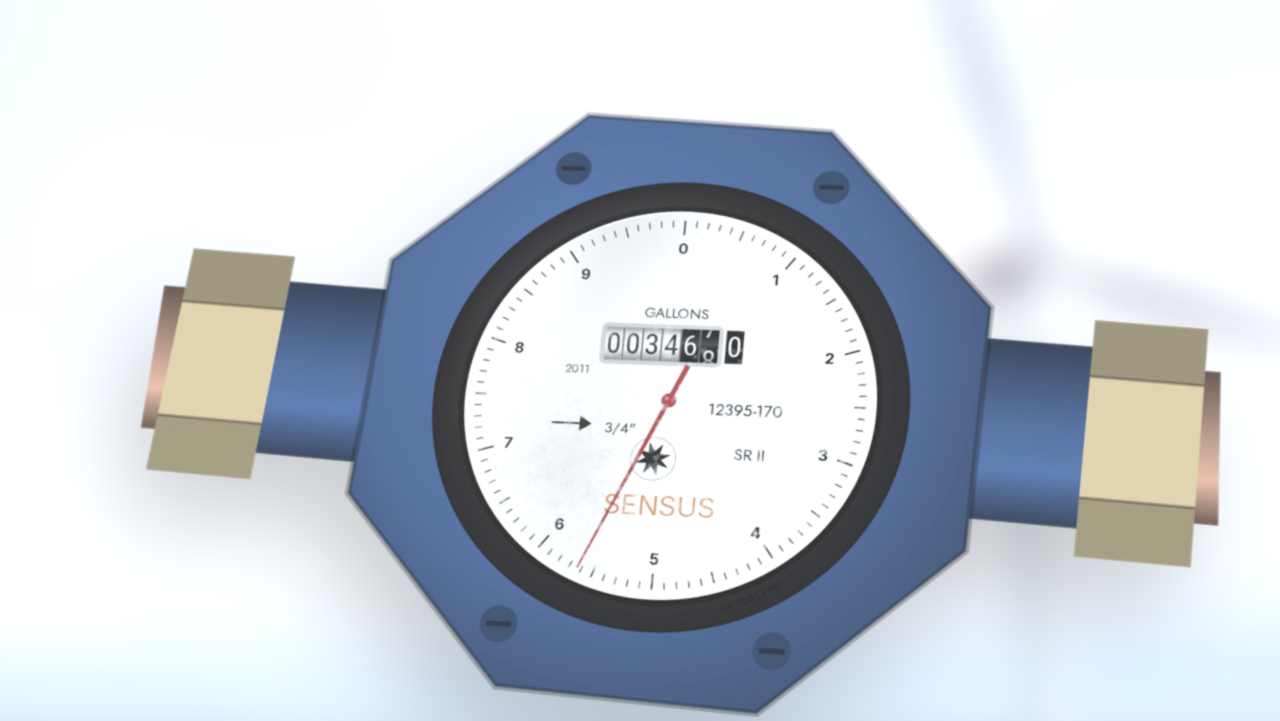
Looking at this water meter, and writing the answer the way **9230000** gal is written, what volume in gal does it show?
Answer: **34675.6** gal
